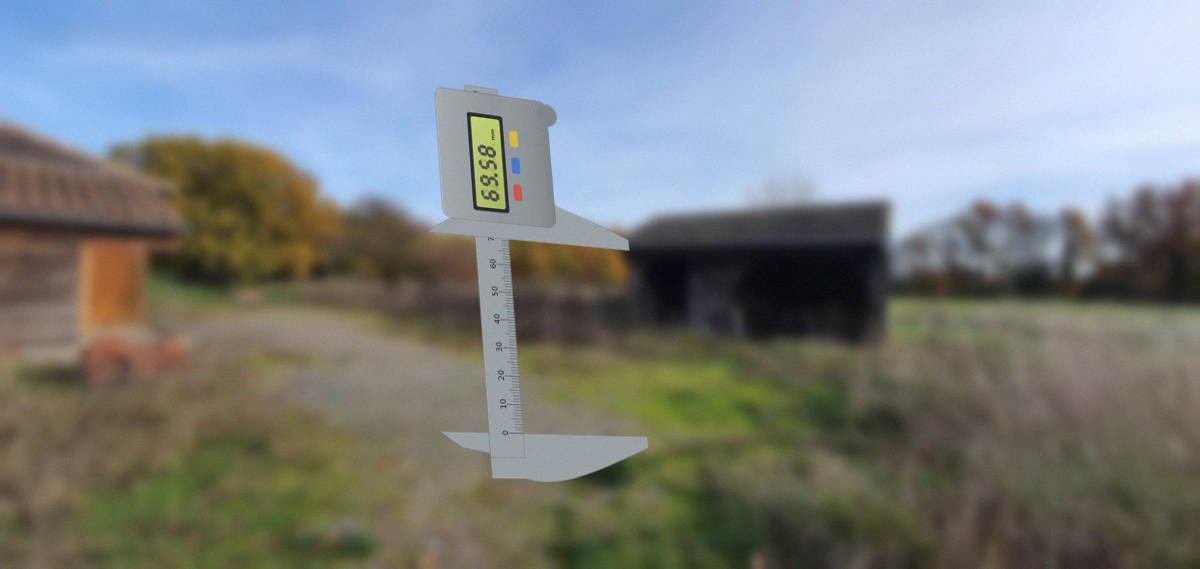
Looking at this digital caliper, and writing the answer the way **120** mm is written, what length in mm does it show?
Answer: **69.58** mm
